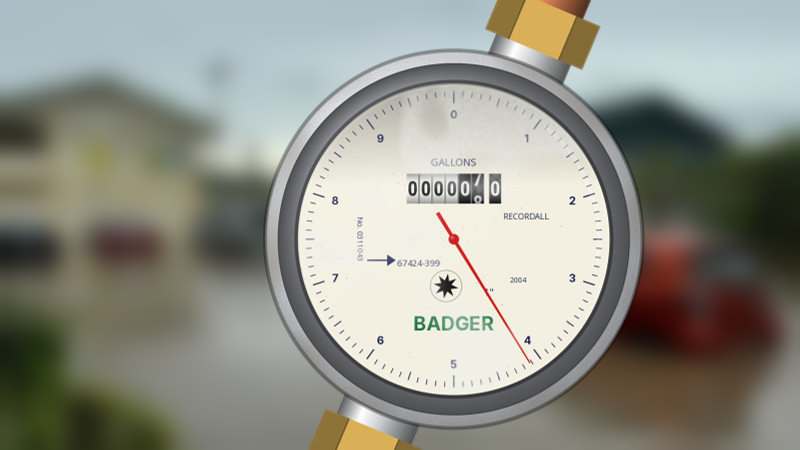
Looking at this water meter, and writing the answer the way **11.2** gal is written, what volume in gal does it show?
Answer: **74.1** gal
